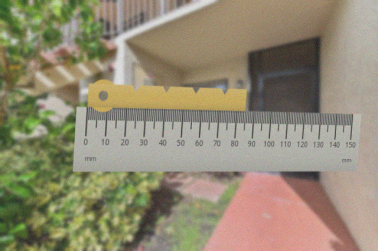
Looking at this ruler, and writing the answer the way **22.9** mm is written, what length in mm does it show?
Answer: **85** mm
